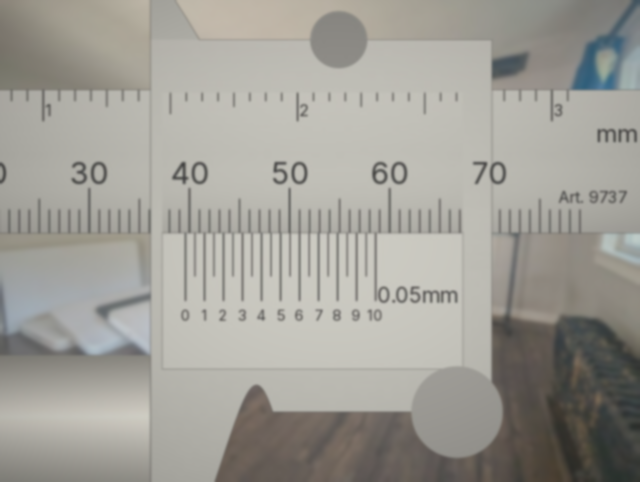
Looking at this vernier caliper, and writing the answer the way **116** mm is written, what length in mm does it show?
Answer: **39.6** mm
